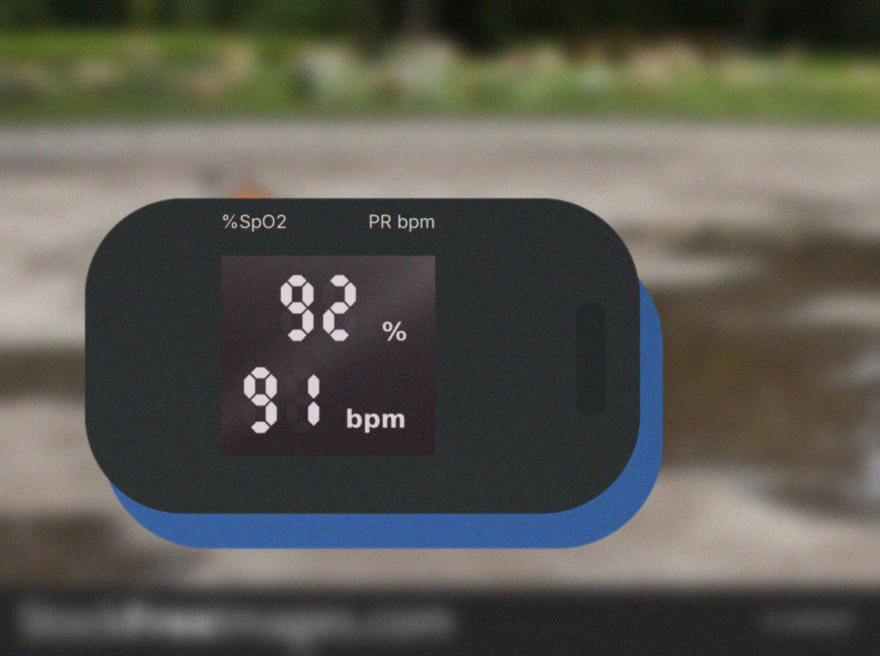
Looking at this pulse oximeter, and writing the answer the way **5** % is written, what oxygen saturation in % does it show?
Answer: **92** %
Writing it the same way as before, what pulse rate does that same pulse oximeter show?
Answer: **91** bpm
